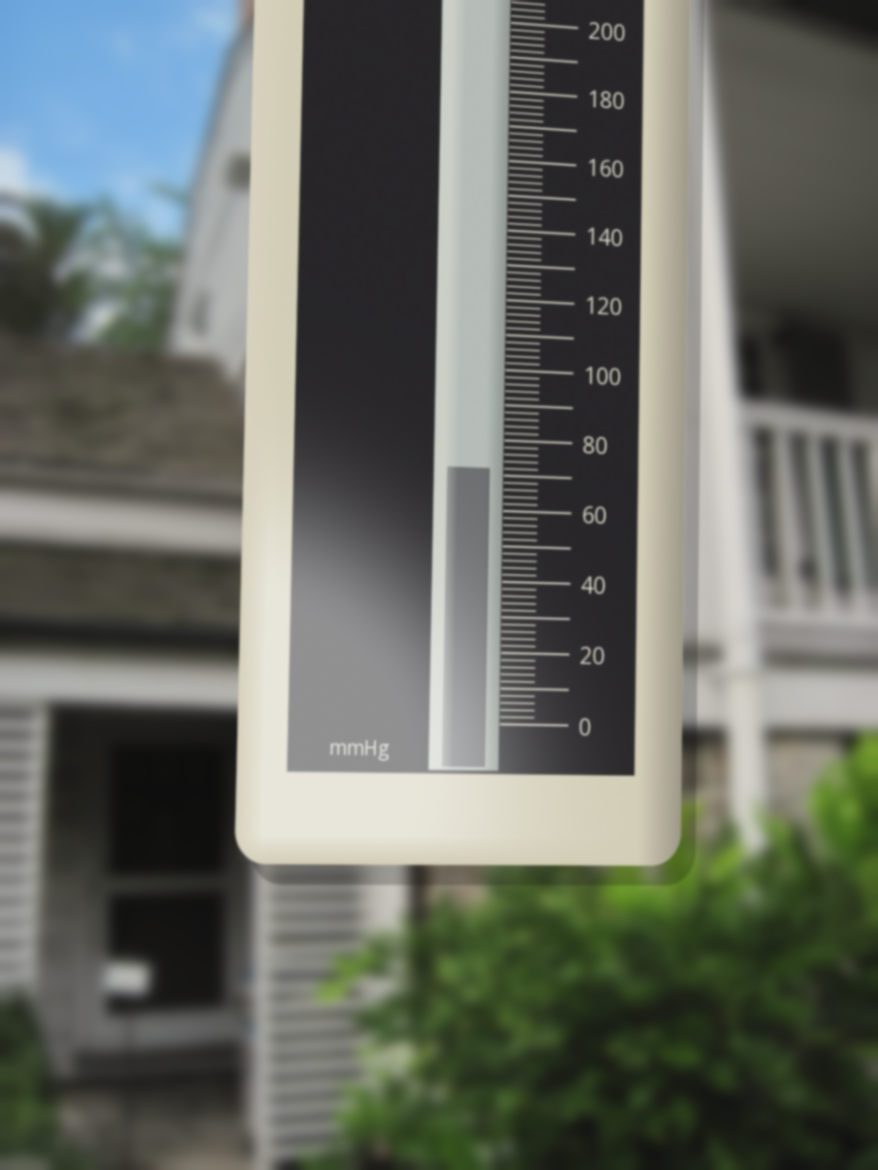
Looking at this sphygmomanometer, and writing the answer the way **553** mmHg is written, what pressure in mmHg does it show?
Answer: **72** mmHg
